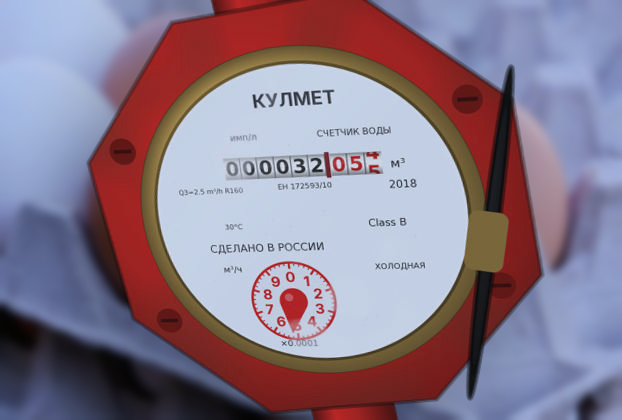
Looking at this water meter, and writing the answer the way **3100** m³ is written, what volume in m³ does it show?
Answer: **32.0545** m³
